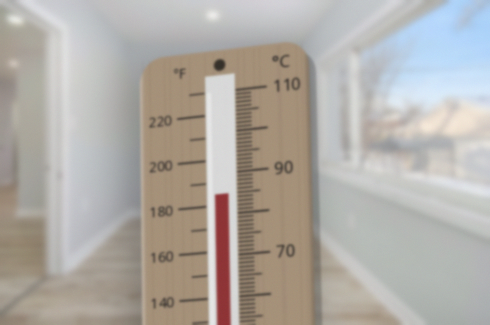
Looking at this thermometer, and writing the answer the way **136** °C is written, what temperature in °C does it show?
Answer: **85** °C
